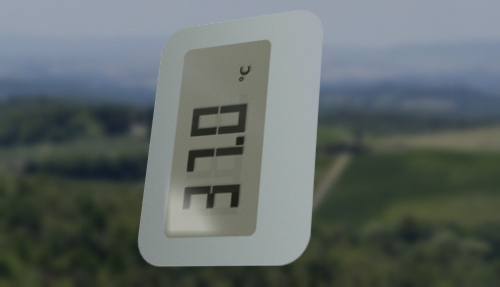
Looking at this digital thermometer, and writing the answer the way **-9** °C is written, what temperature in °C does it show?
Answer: **37.0** °C
